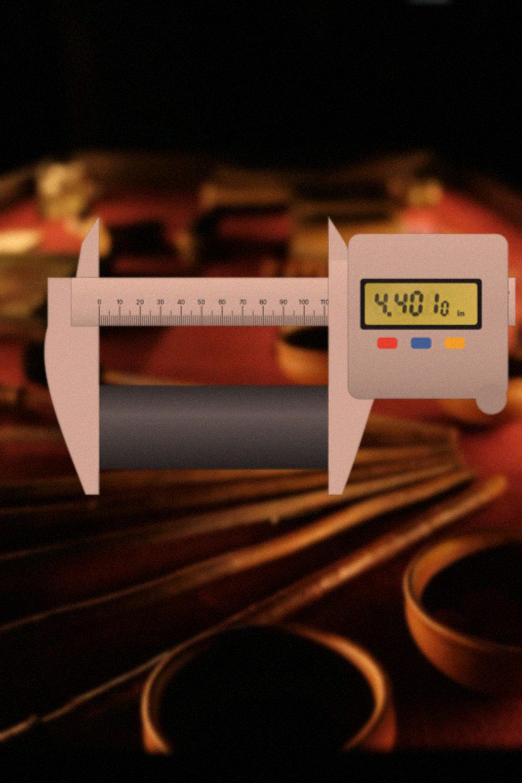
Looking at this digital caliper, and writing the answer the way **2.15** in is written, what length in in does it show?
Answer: **4.4010** in
